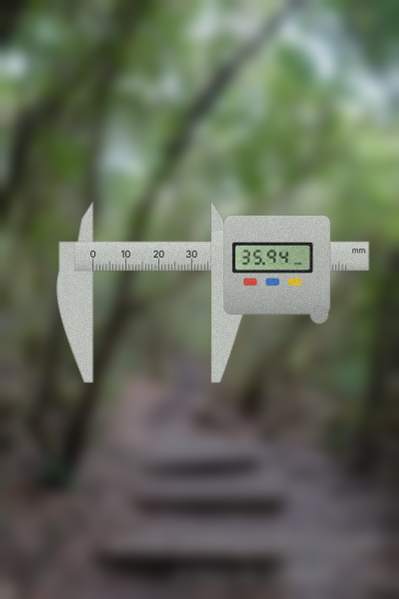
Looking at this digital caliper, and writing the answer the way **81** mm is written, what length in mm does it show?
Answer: **35.94** mm
